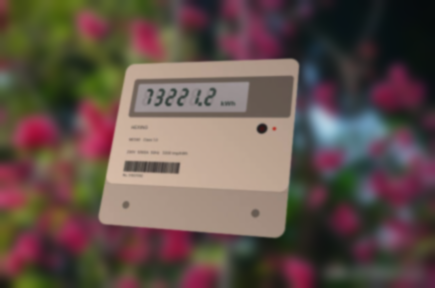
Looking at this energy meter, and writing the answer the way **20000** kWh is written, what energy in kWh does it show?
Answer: **73221.2** kWh
